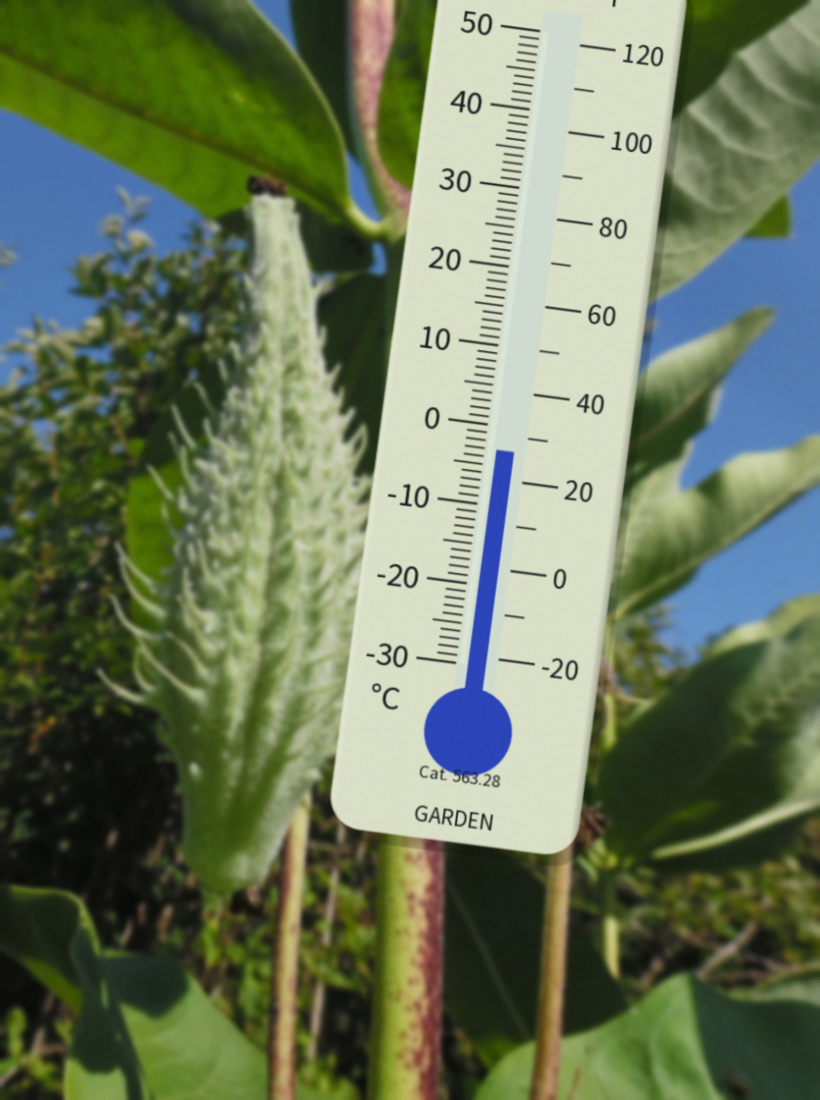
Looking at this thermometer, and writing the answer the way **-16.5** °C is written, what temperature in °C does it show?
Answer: **-3** °C
